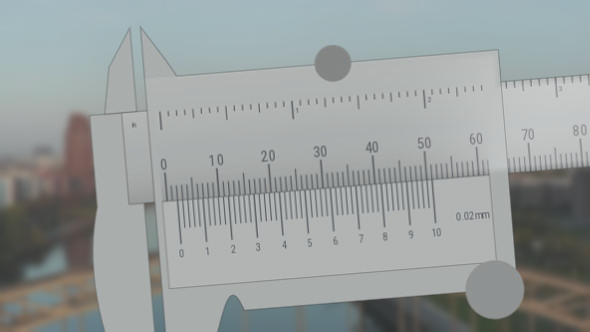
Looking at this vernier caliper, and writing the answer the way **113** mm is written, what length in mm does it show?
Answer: **2.0** mm
